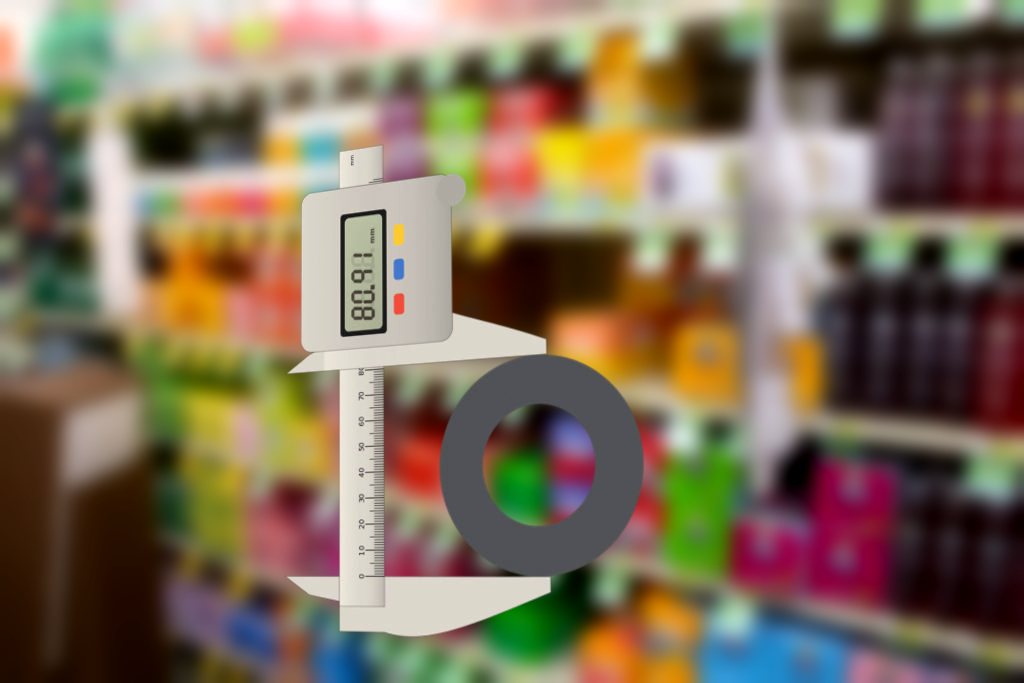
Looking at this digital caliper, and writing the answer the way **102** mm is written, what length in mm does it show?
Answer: **80.91** mm
